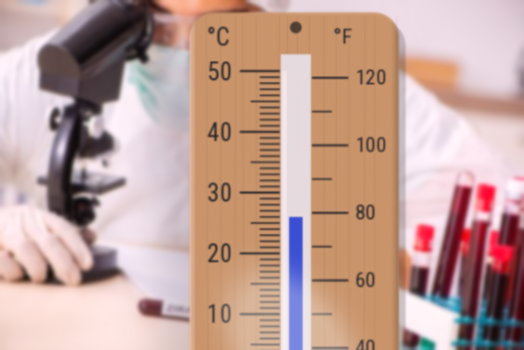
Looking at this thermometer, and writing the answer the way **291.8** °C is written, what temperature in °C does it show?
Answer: **26** °C
